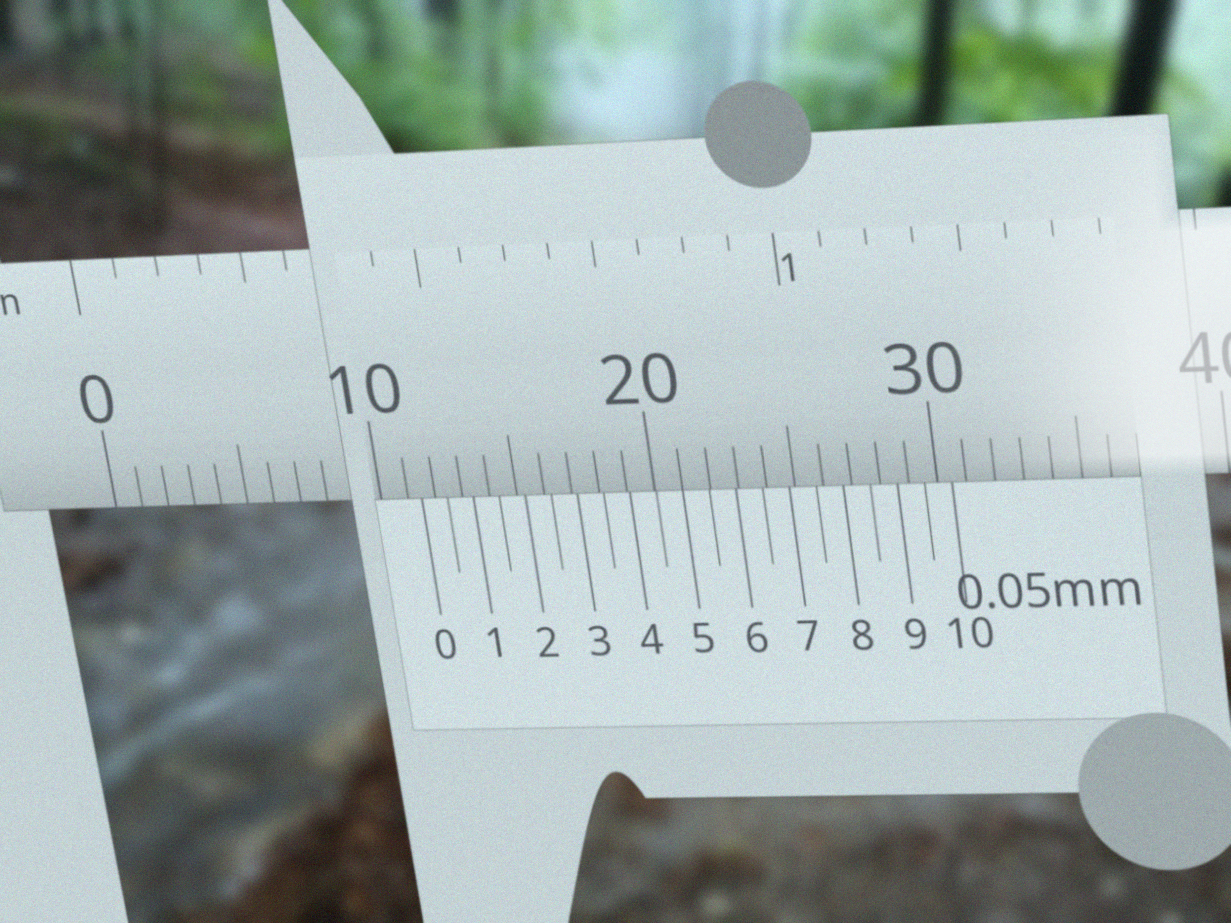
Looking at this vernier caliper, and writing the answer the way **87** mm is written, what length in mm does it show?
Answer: **11.50** mm
